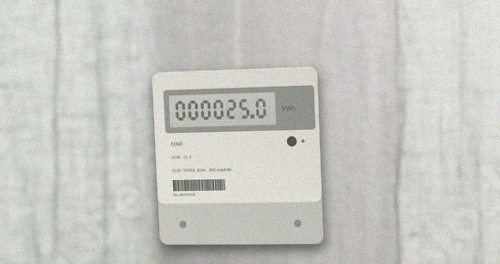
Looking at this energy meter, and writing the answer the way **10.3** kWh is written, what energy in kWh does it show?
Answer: **25.0** kWh
